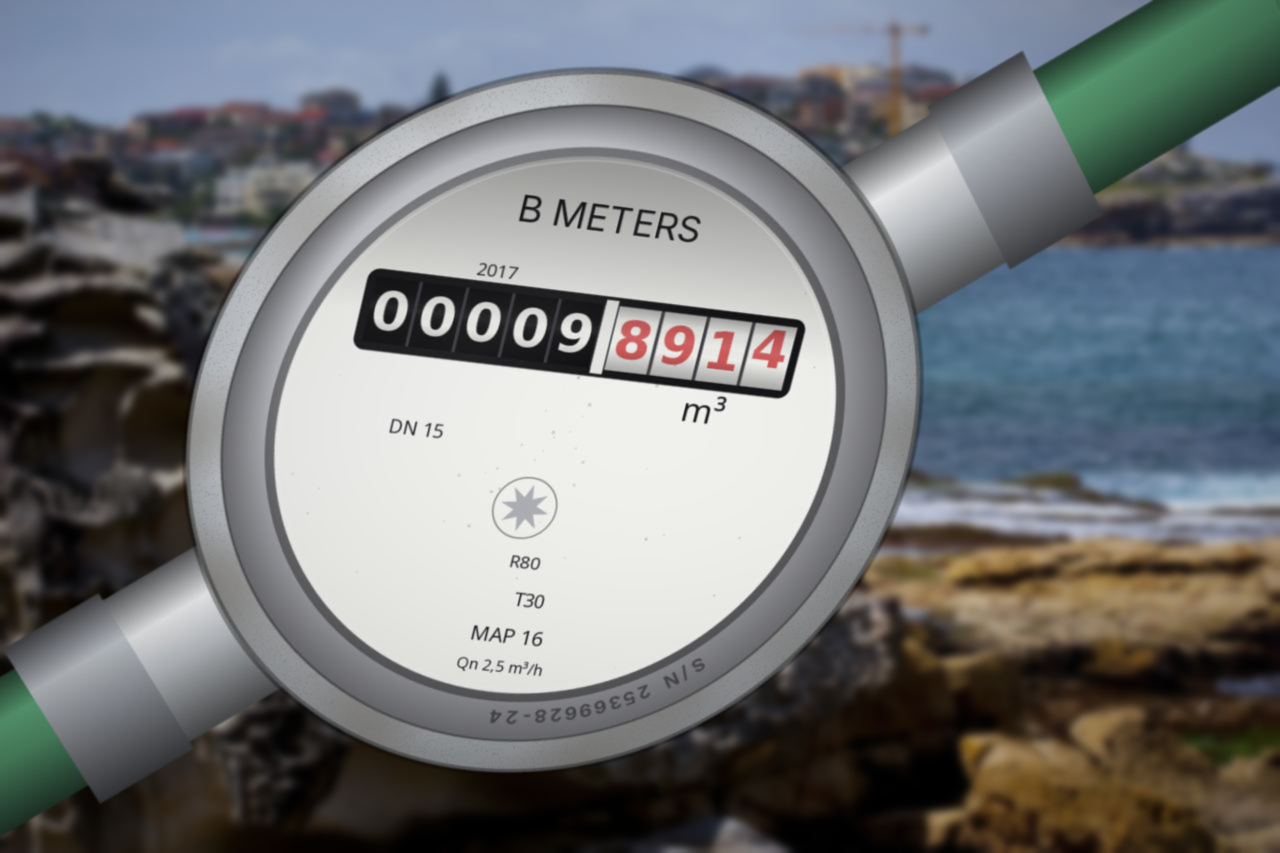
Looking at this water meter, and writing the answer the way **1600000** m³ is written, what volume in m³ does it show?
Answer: **9.8914** m³
